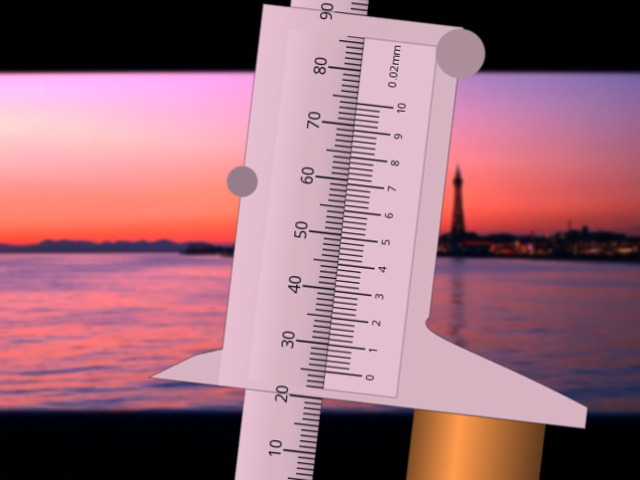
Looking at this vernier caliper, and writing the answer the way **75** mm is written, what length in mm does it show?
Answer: **25.0** mm
